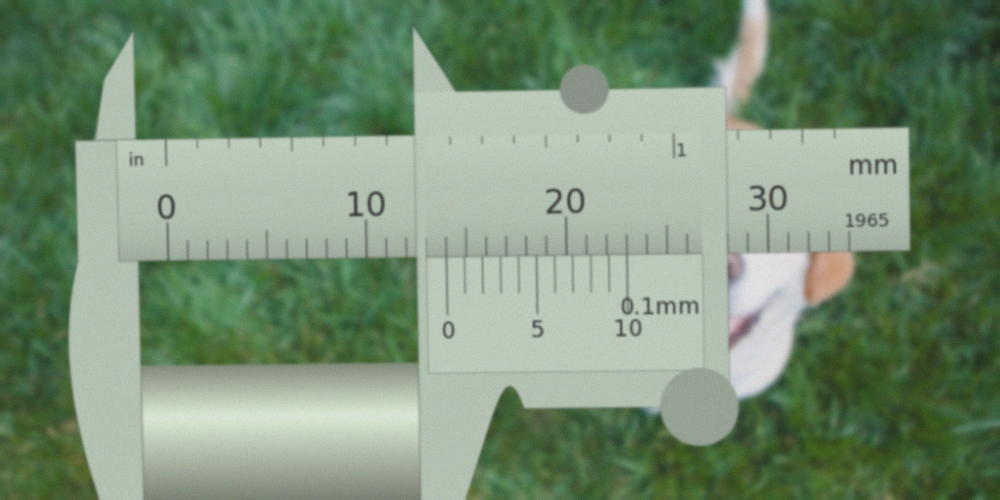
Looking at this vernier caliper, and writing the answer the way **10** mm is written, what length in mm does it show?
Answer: **14.0** mm
